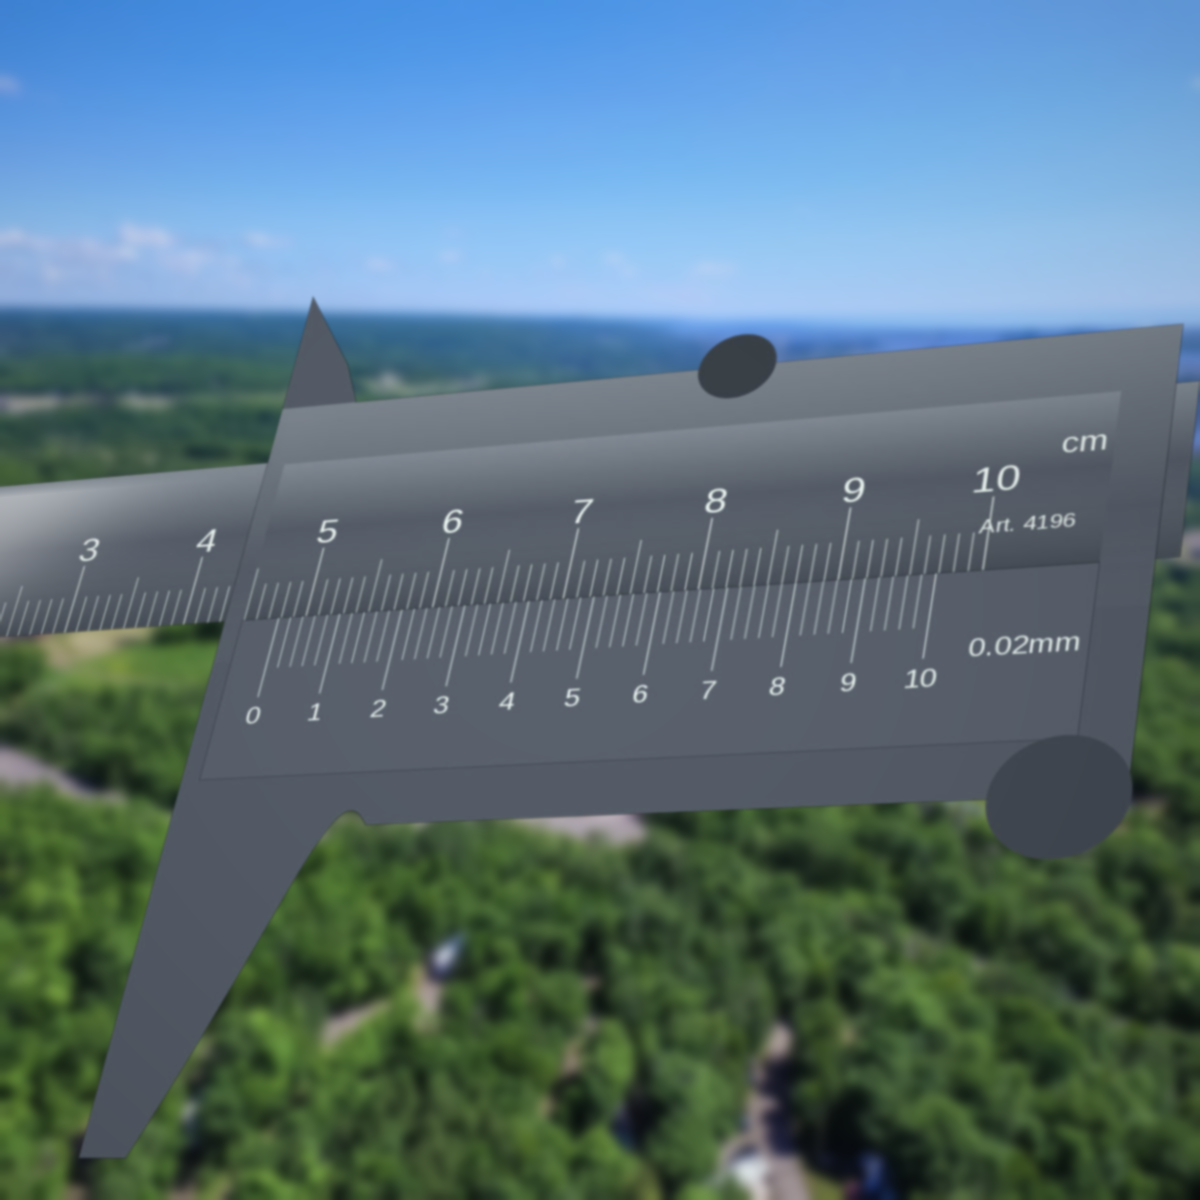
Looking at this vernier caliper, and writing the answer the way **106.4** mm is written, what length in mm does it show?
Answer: **47.8** mm
